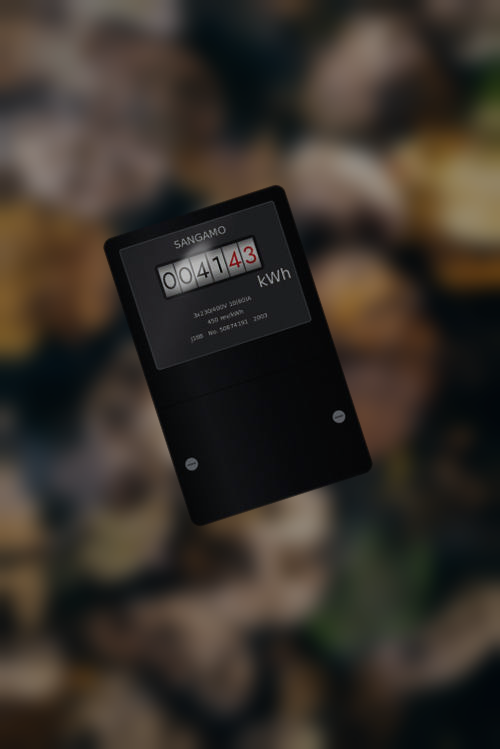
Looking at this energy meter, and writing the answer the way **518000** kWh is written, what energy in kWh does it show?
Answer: **41.43** kWh
